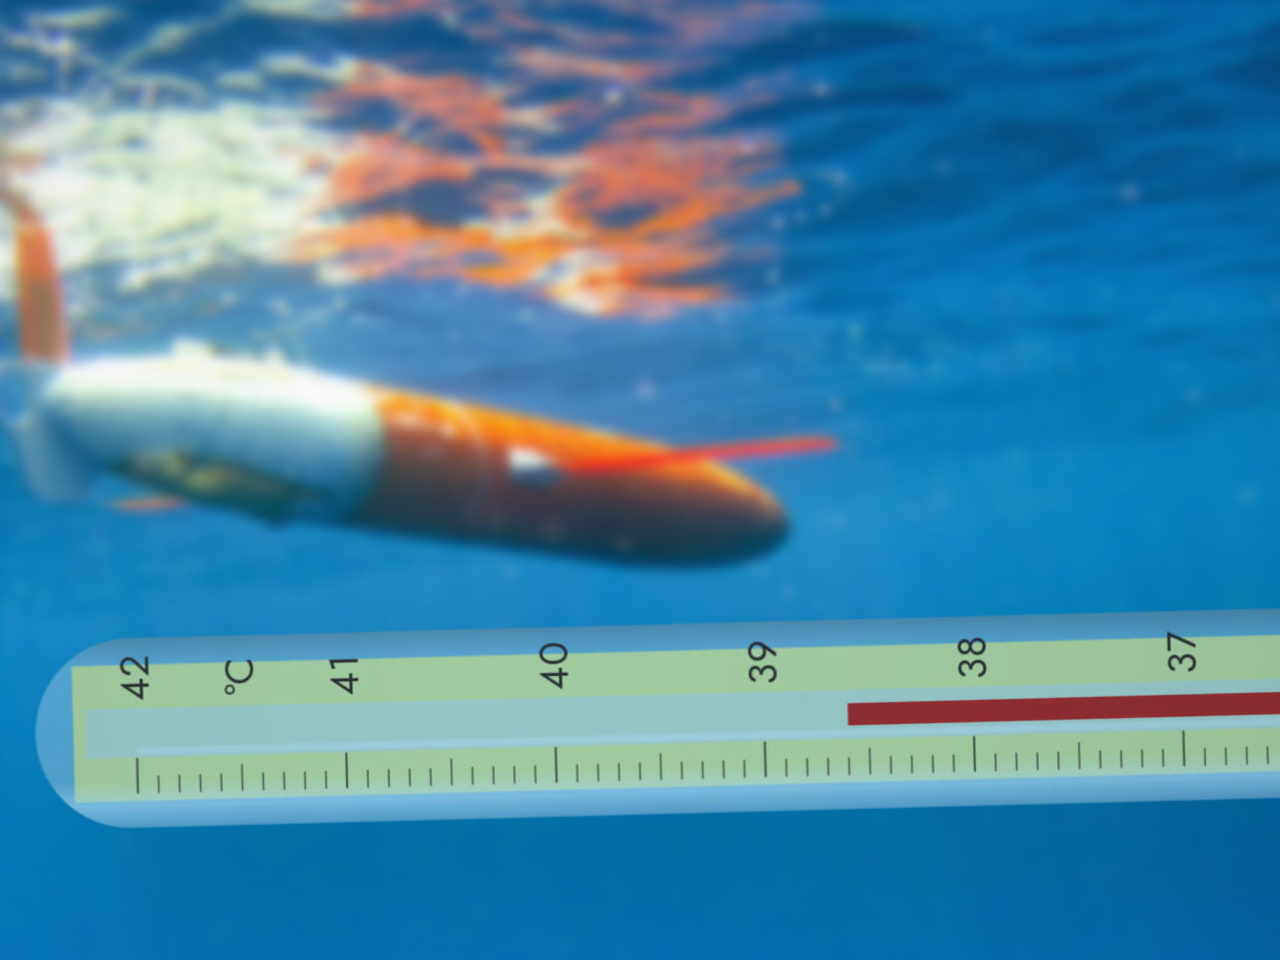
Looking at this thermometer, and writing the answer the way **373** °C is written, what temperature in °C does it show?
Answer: **38.6** °C
